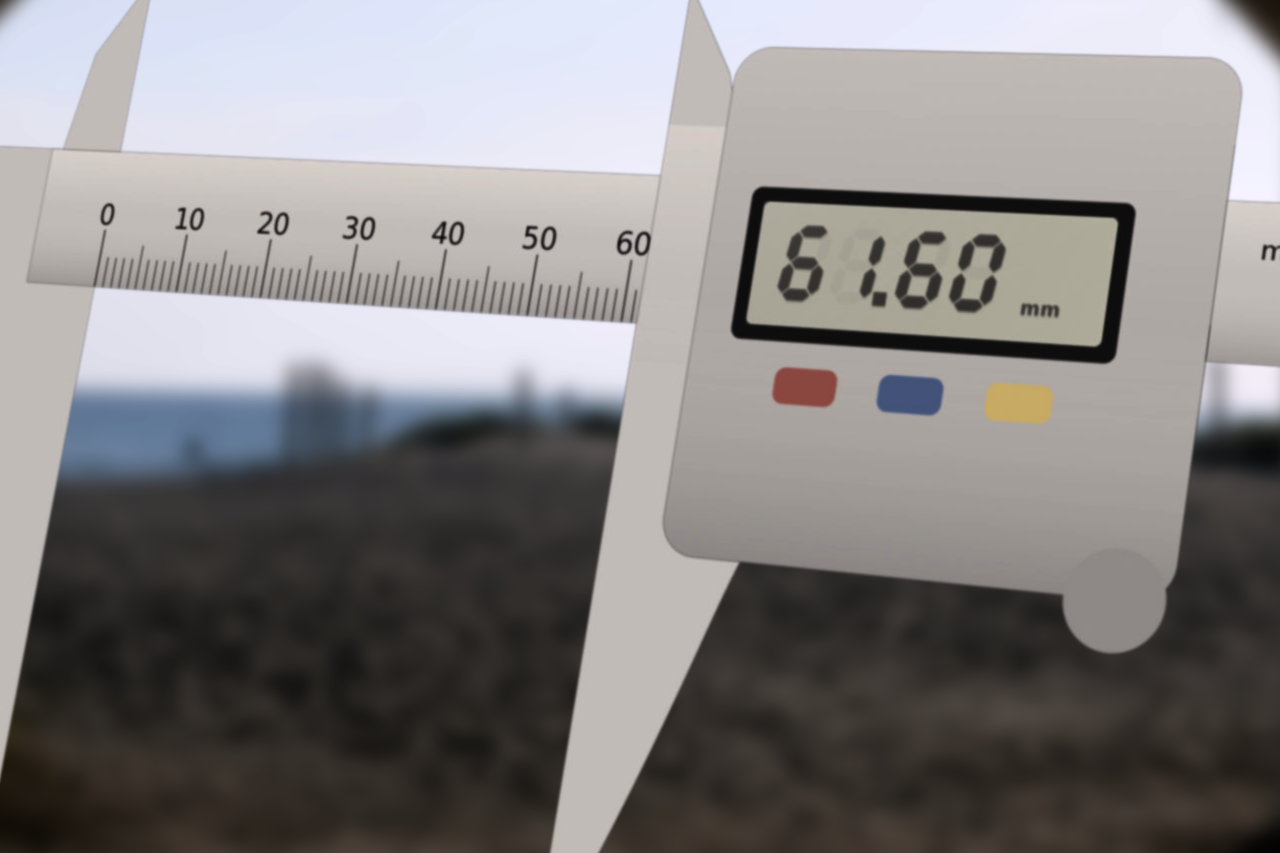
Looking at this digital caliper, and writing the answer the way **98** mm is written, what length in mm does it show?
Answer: **61.60** mm
